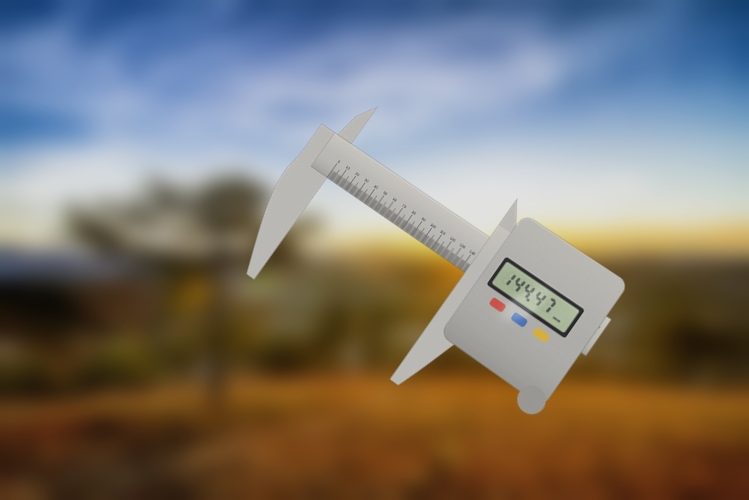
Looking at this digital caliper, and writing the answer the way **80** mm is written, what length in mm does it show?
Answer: **144.47** mm
